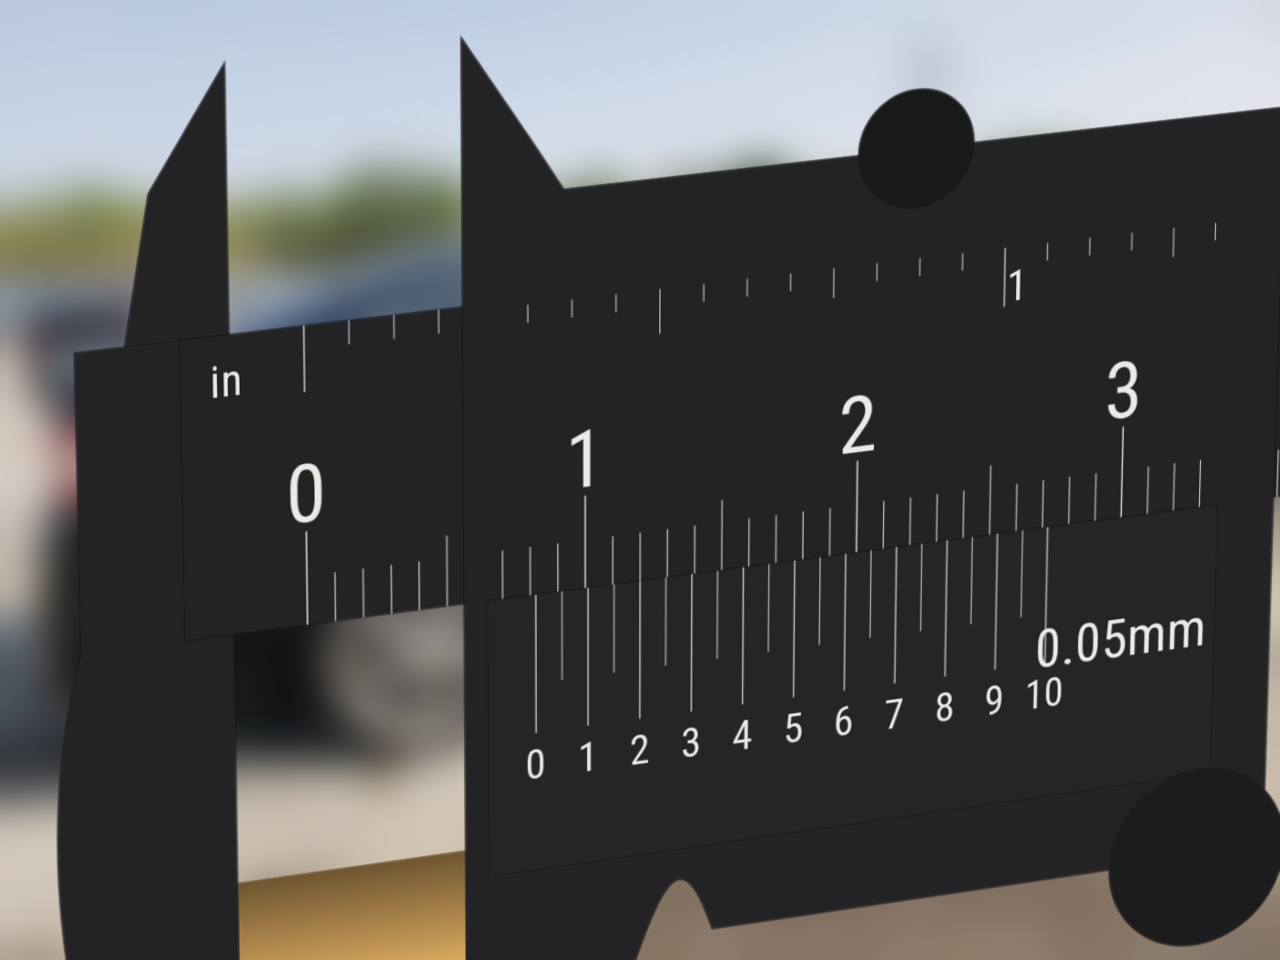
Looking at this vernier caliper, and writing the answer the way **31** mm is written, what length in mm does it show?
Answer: **8.20** mm
